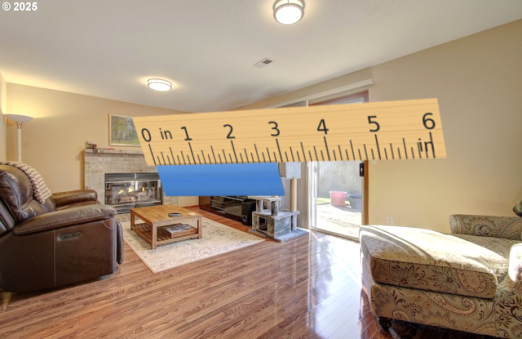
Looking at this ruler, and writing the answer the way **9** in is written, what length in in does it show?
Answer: **2.875** in
